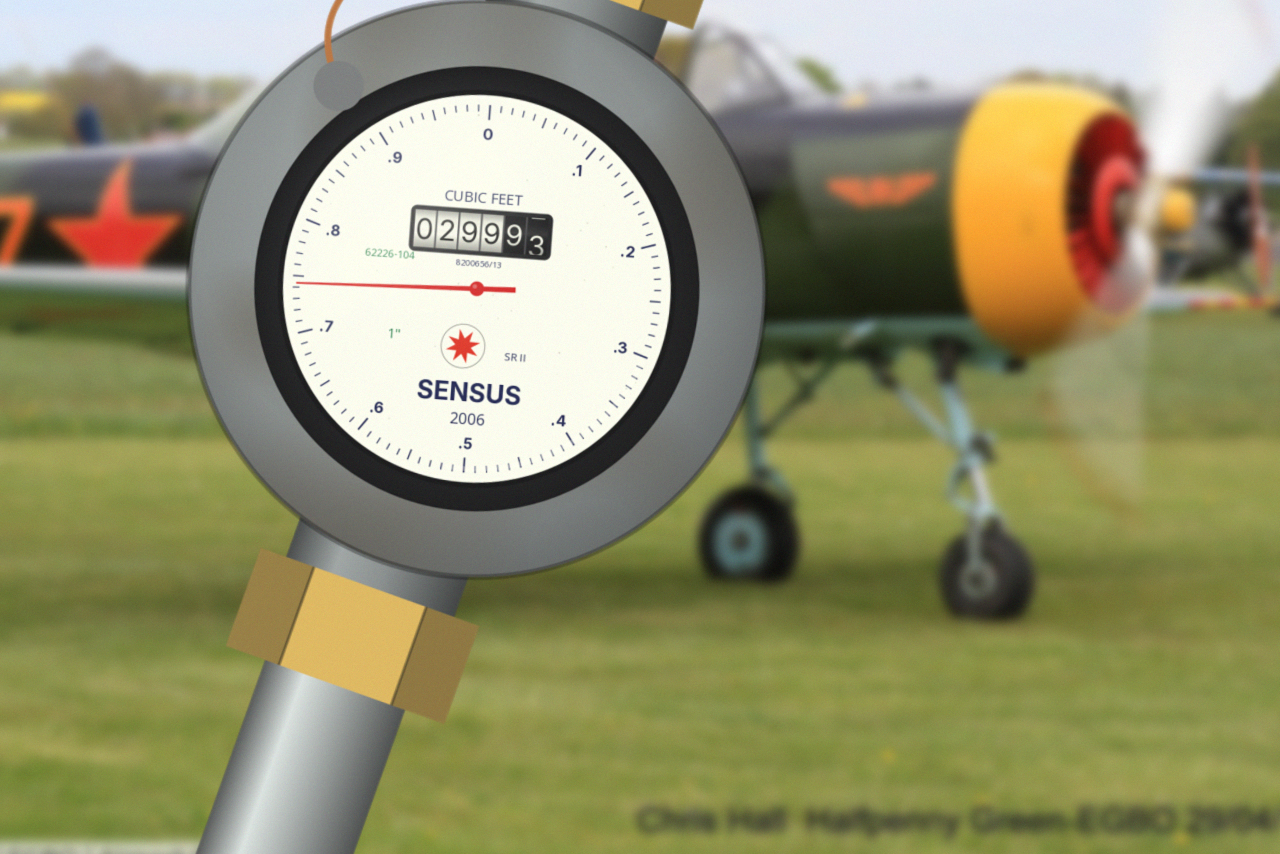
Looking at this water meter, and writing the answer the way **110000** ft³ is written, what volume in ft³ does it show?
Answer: **29992.74** ft³
